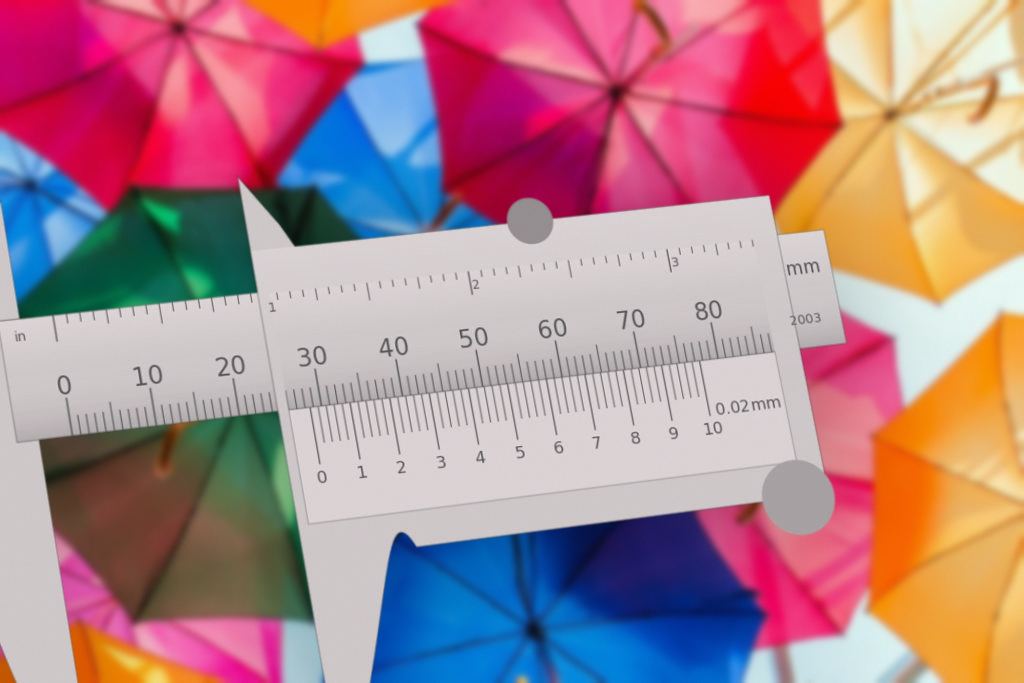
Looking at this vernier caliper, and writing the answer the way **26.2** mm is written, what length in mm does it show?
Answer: **28.6** mm
